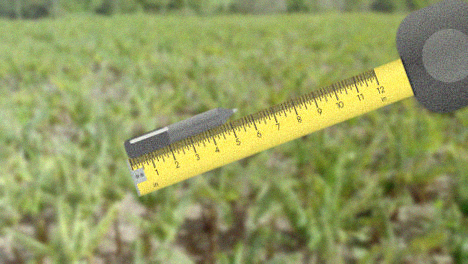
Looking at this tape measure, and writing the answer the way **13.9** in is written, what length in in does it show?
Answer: **5.5** in
